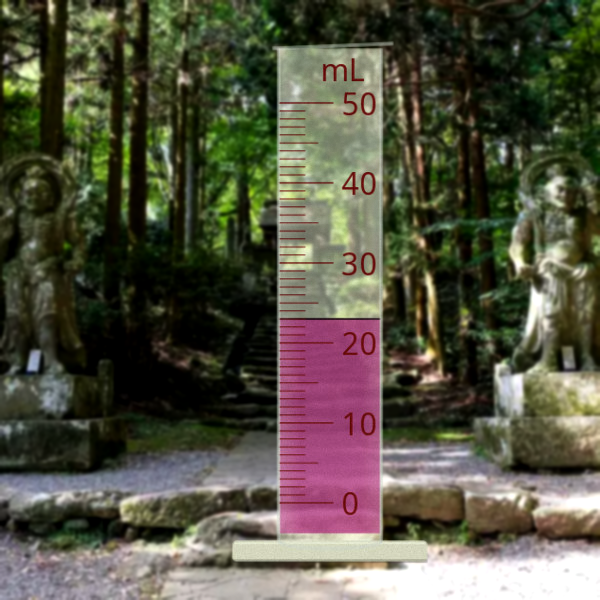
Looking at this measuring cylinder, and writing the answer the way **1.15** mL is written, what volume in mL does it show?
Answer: **23** mL
